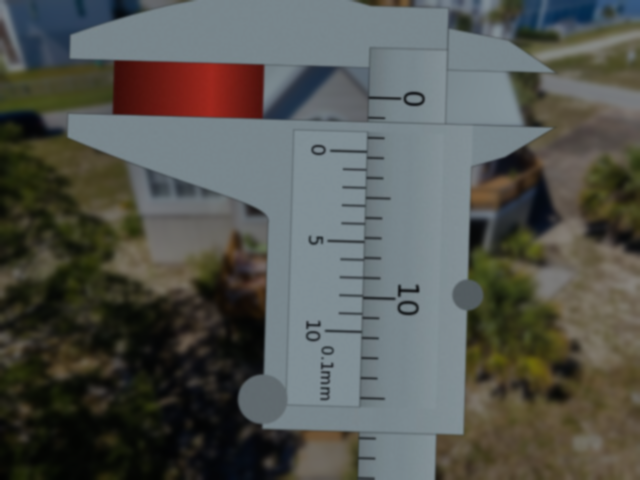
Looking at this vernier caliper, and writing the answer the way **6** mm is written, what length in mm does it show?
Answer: **2.7** mm
